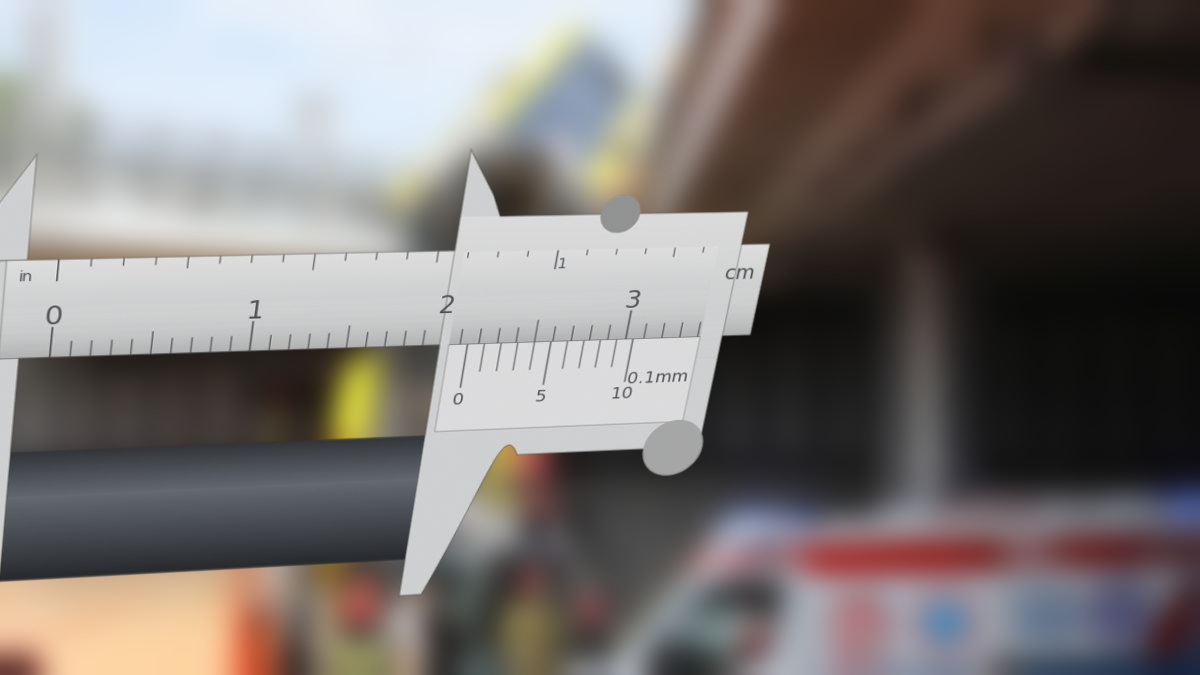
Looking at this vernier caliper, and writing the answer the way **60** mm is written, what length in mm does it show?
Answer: **21.4** mm
